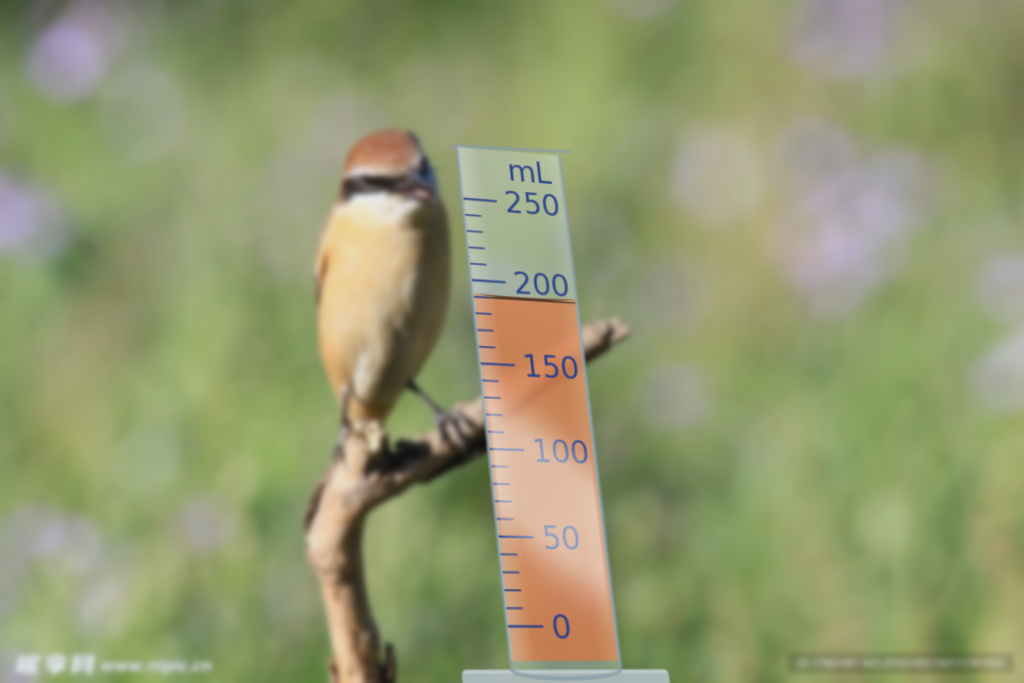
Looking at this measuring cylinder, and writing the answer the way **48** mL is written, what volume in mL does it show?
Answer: **190** mL
